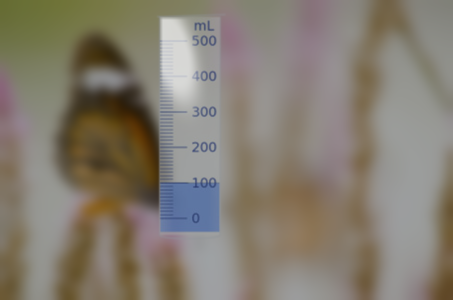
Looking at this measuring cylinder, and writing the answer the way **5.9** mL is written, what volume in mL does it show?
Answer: **100** mL
